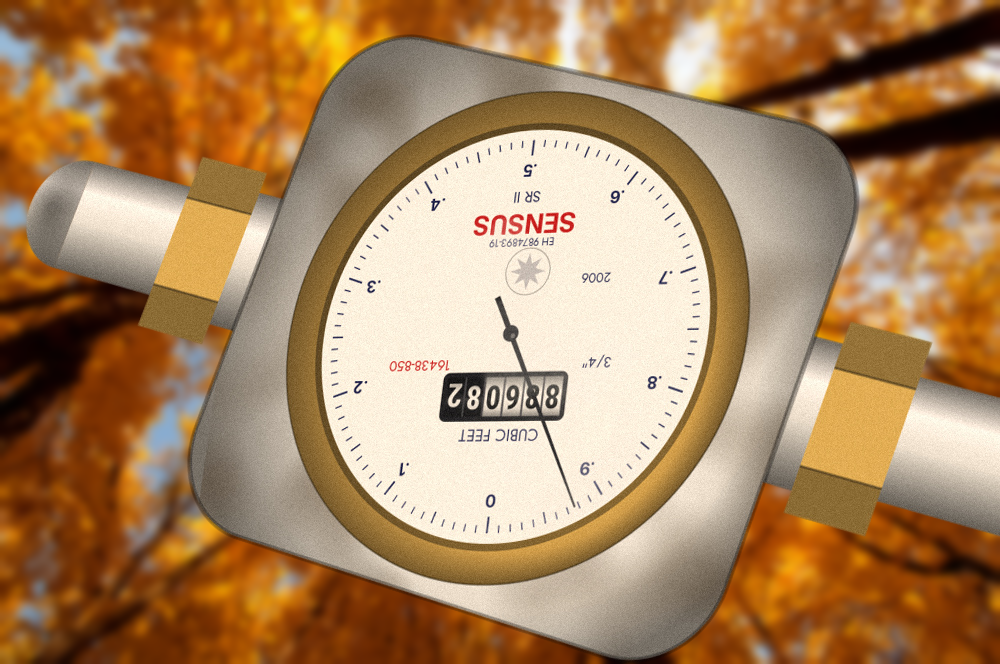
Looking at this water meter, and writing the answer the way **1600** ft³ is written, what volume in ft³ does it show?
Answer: **886081.92** ft³
